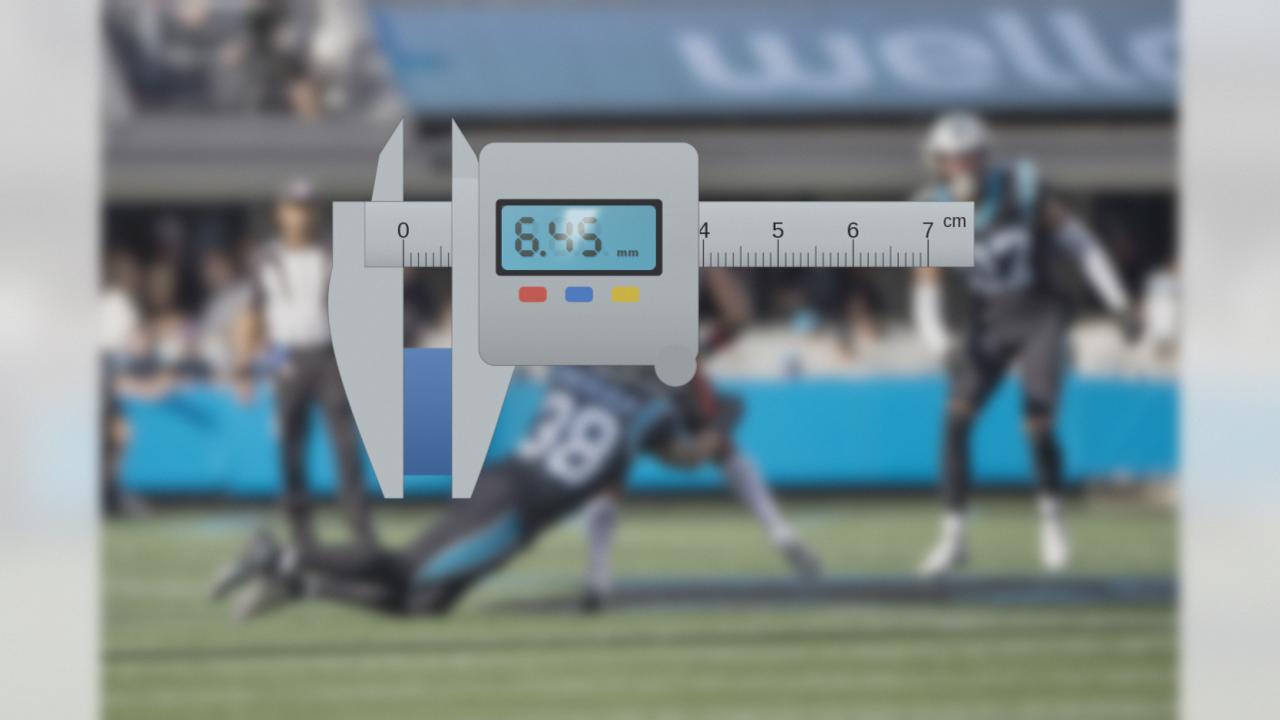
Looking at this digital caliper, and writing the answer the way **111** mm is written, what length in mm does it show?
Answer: **6.45** mm
